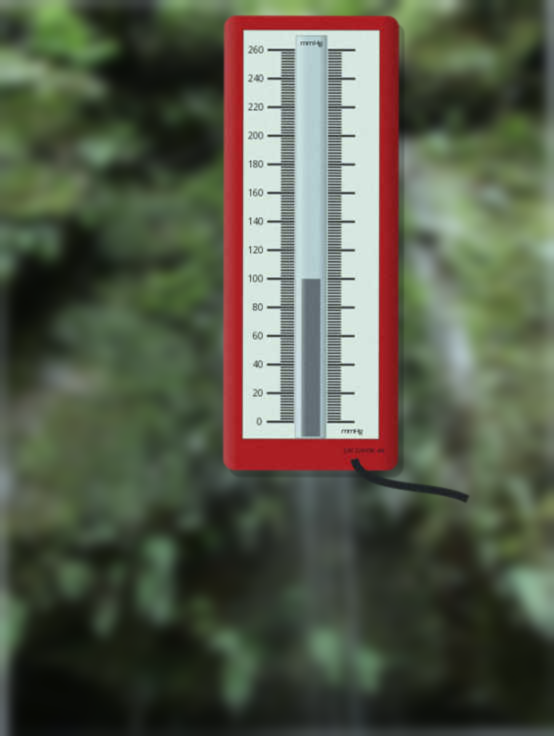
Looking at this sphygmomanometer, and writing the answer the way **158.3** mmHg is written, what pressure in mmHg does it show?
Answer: **100** mmHg
